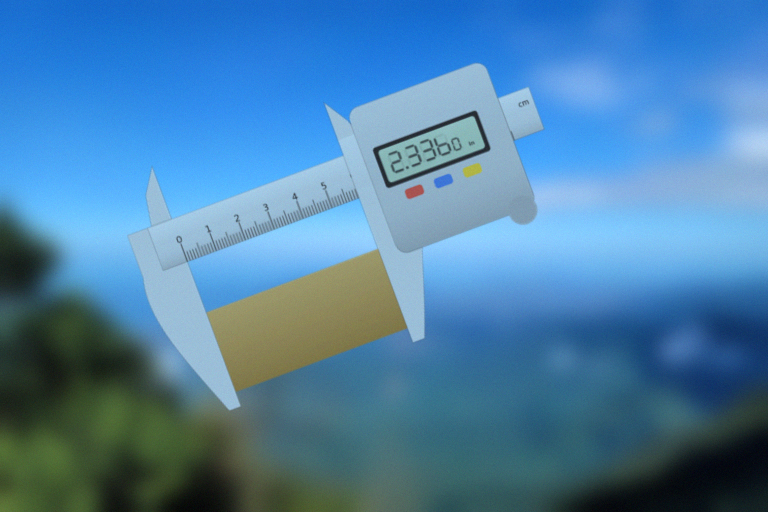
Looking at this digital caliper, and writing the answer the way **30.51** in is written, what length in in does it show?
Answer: **2.3360** in
